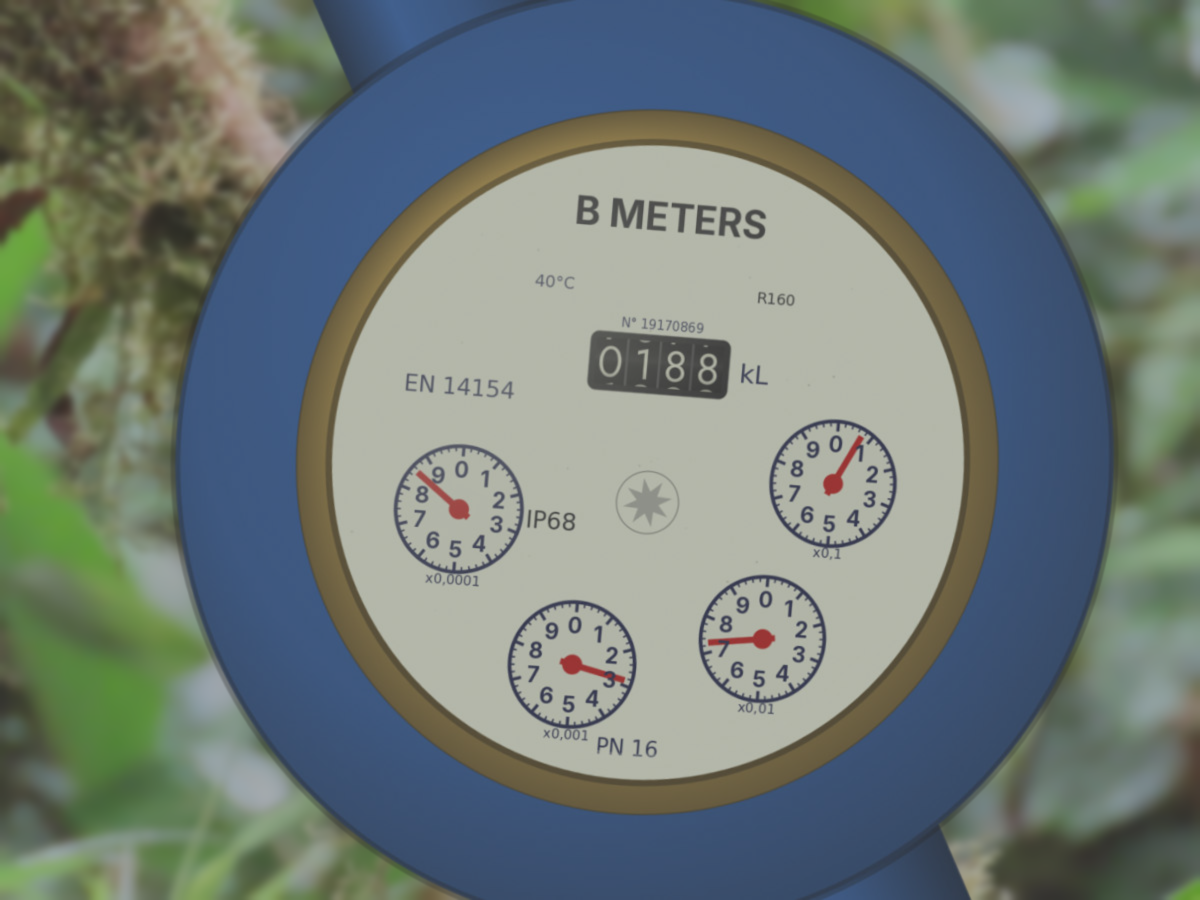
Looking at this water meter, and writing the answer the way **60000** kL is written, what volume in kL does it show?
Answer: **188.0728** kL
